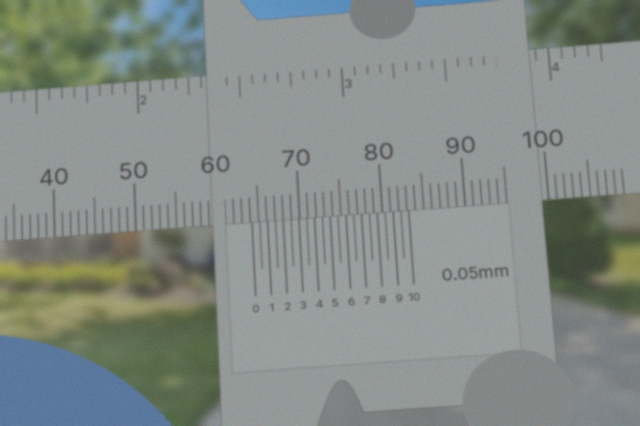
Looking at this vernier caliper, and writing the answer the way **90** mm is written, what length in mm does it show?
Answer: **64.2** mm
